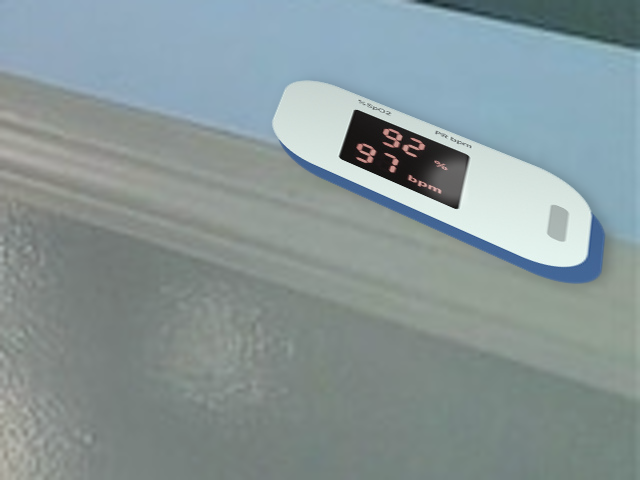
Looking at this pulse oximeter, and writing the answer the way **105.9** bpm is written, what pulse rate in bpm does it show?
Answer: **97** bpm
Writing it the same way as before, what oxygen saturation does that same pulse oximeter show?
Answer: **92** %
